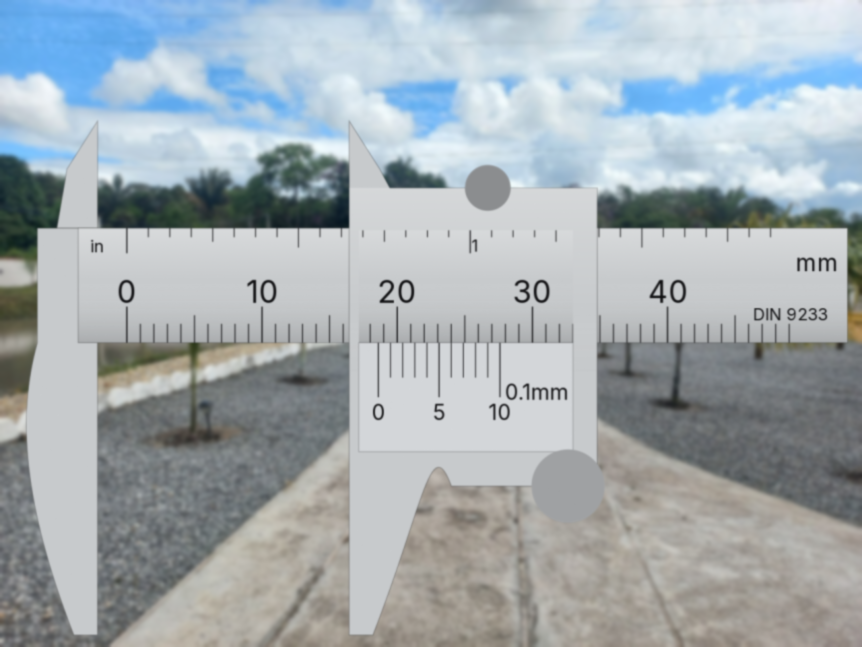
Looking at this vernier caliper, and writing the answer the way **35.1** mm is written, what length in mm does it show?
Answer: **18.6** mm
